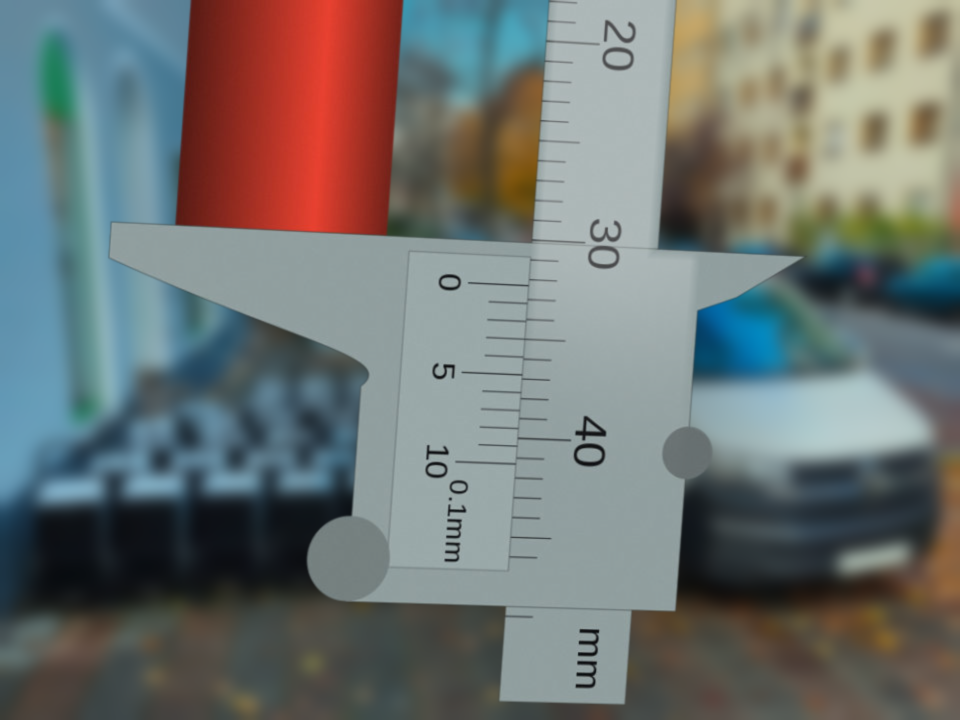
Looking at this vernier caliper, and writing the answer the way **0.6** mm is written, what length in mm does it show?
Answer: **32.3** mm
